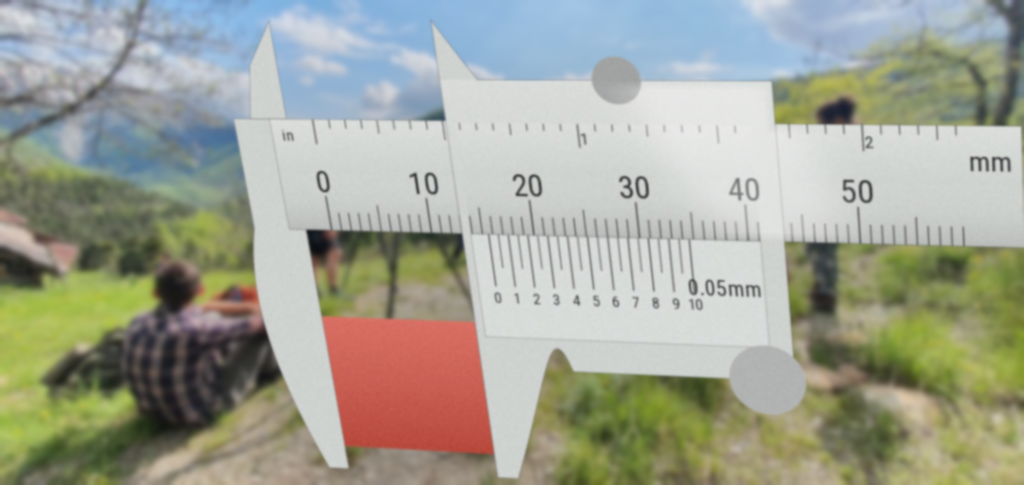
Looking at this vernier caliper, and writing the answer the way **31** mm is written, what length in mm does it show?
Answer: **15.6** mm
